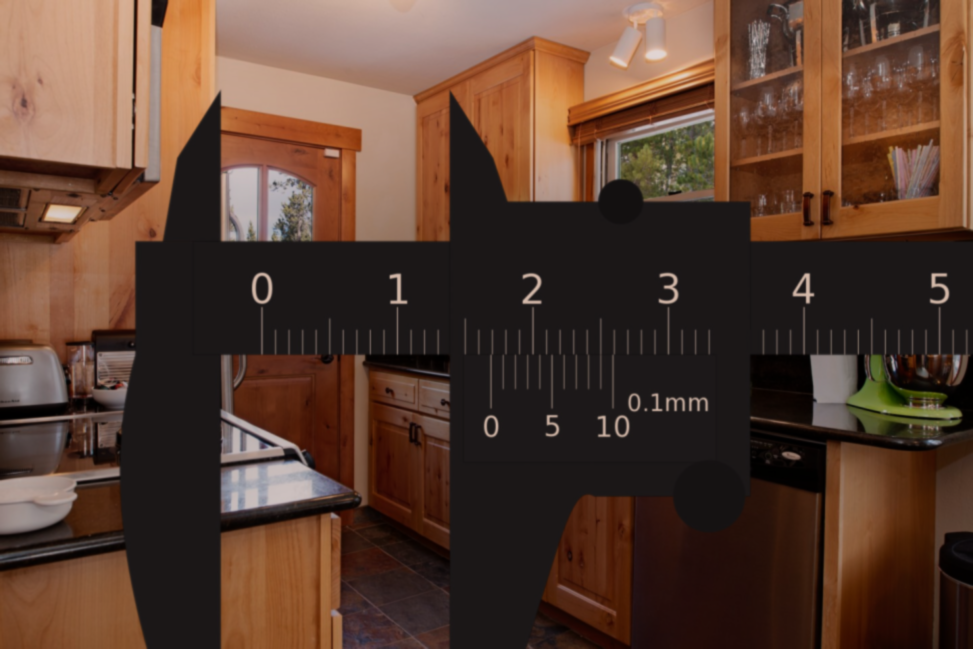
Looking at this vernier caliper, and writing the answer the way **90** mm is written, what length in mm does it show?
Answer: **16.9** mm
